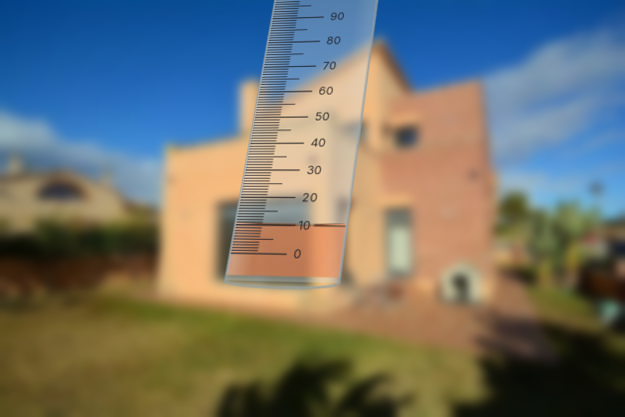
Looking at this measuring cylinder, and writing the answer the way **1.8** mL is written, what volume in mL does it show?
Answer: **10** mL
